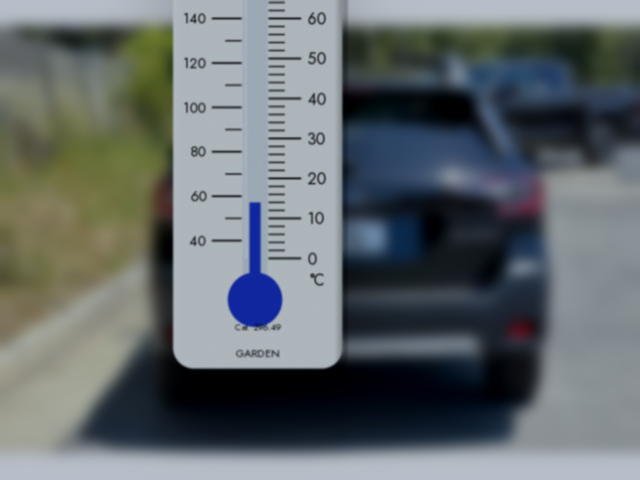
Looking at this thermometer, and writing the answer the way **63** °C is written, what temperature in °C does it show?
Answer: **14** °C
